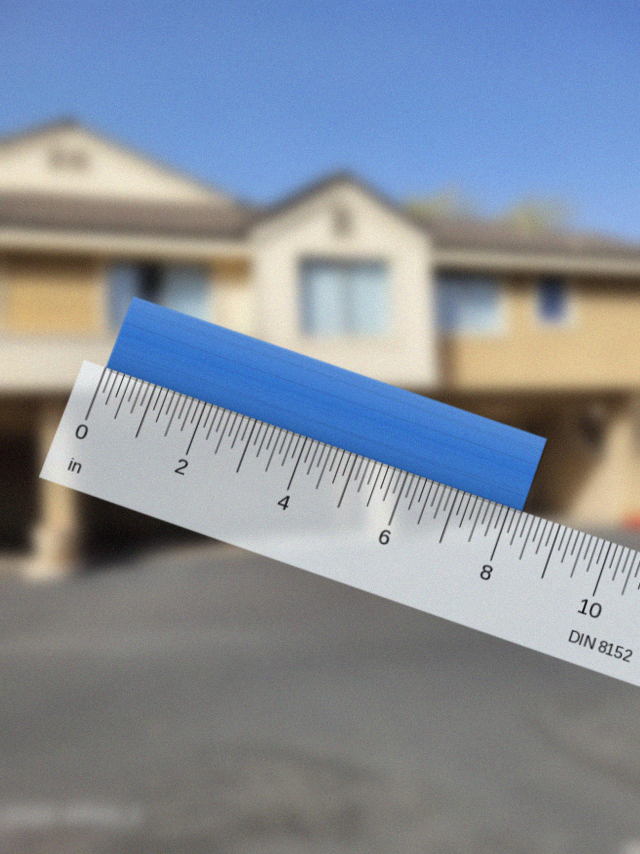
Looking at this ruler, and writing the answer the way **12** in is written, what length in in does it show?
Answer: **8.25** in
